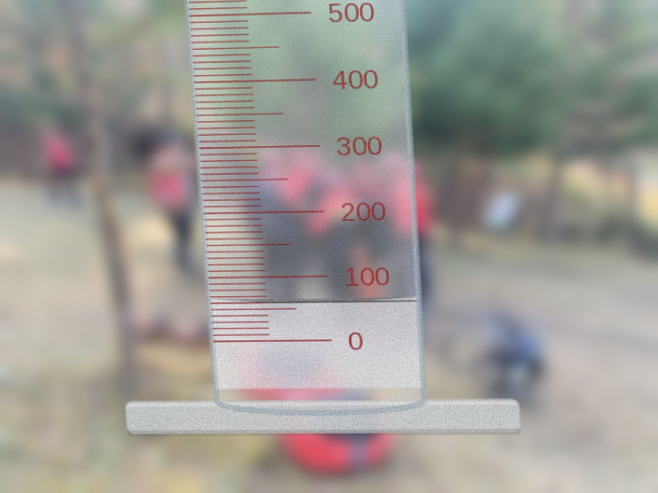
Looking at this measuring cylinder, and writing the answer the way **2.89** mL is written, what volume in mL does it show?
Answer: **60** mL
